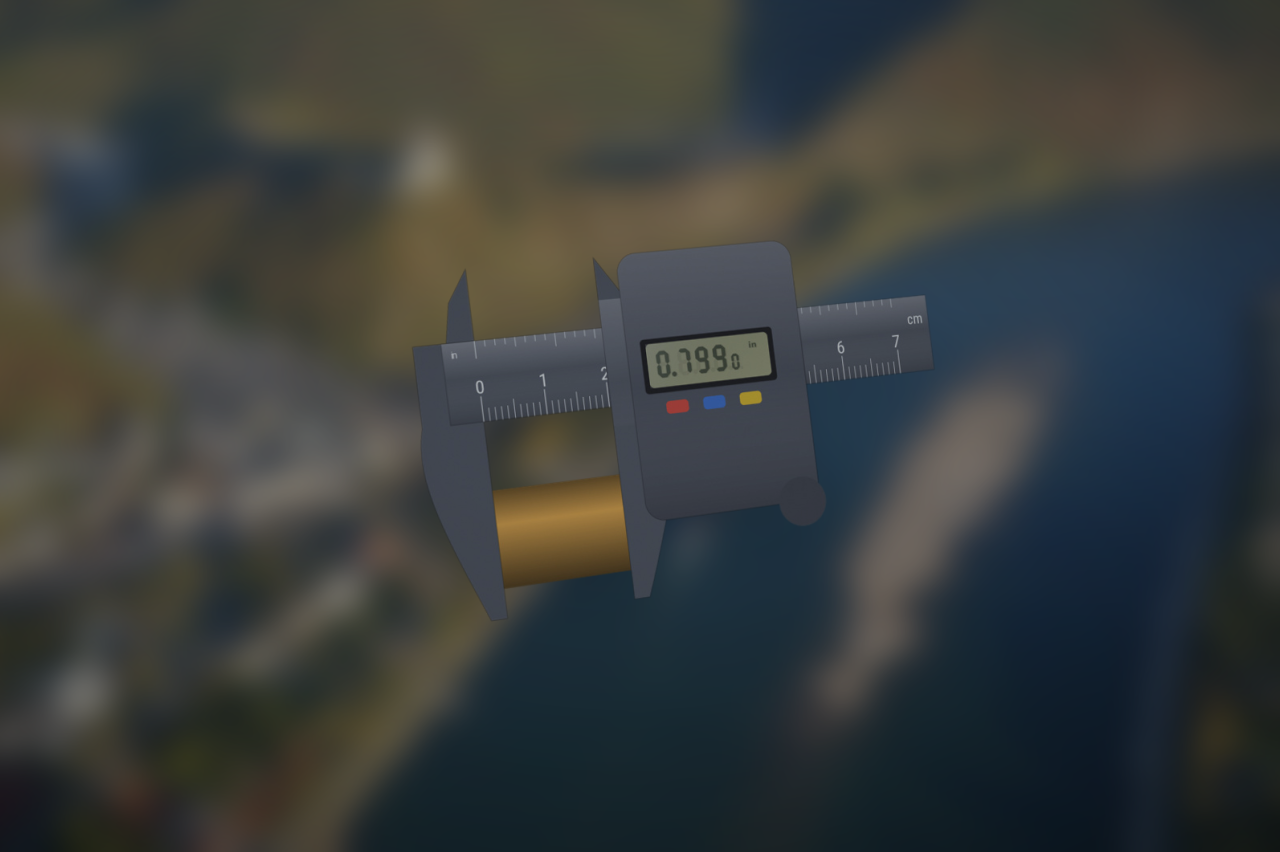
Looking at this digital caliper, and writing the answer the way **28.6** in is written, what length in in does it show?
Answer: **0.7990** in
